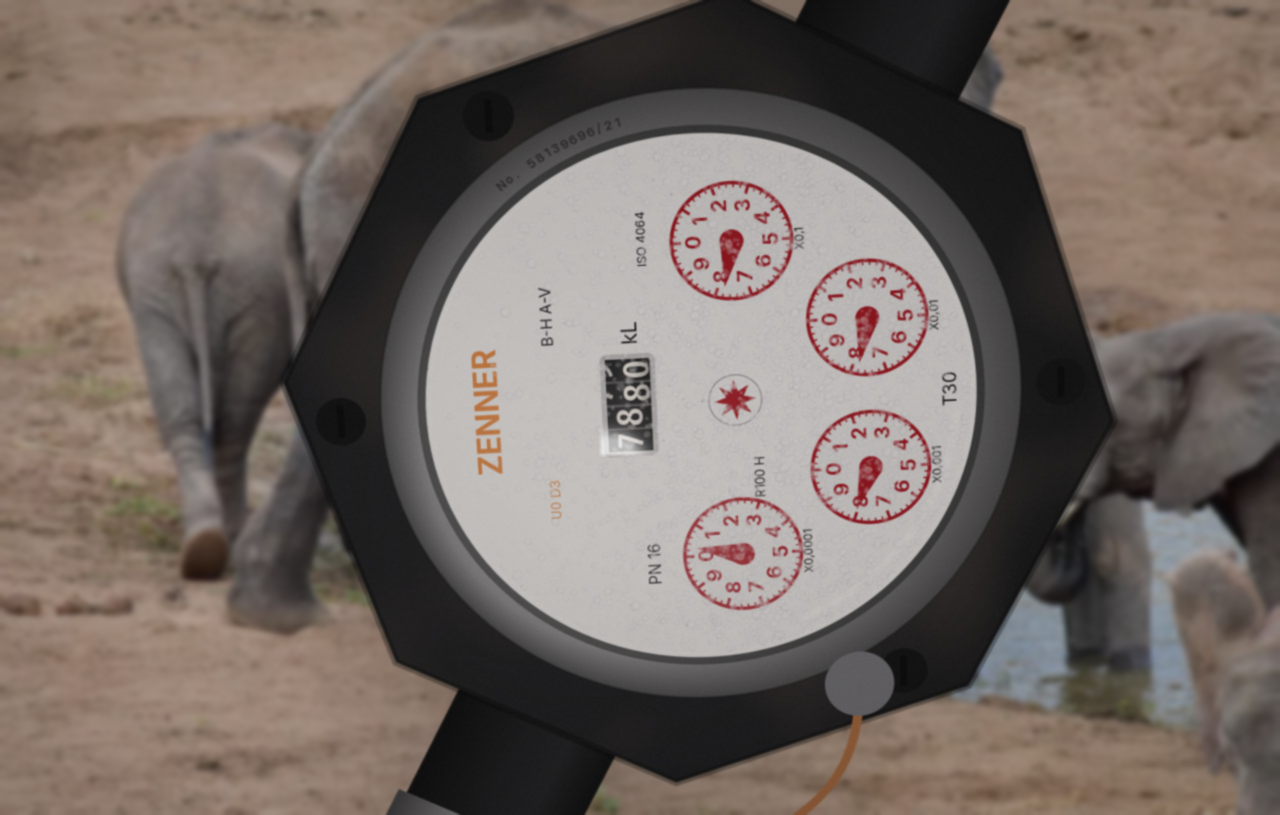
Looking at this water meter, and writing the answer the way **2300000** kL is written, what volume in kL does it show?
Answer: **7879.7780** kL
